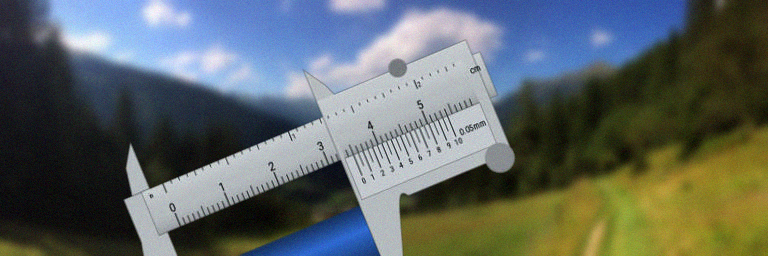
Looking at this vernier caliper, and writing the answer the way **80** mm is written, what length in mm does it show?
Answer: **35.0** mm
